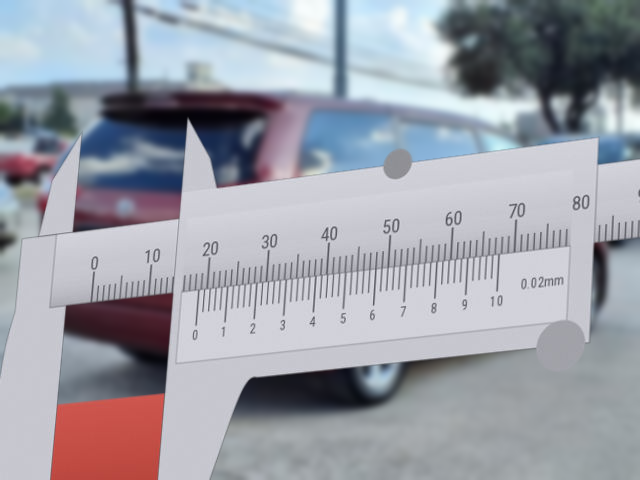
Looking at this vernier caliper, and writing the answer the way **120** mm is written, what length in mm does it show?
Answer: **18.6** mm
